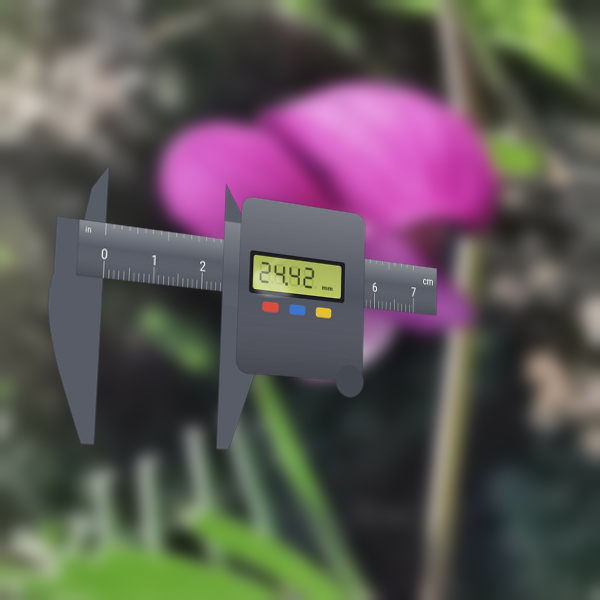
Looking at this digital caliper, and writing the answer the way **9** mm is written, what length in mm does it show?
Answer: **24.42** mm
